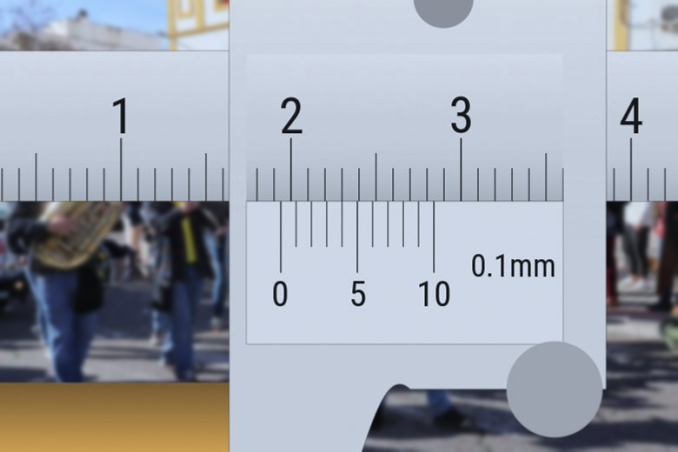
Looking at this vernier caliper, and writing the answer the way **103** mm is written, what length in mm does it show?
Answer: **19.4** mm
